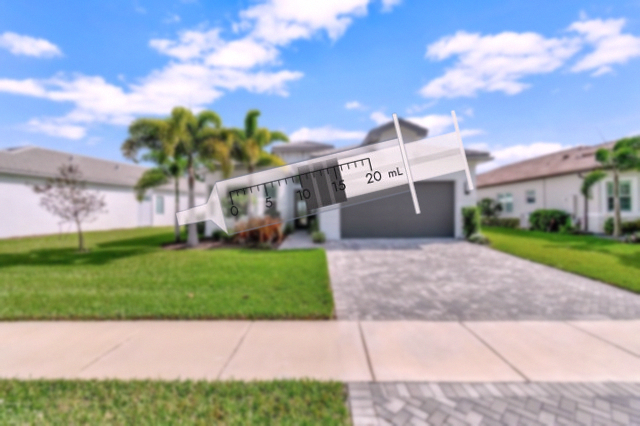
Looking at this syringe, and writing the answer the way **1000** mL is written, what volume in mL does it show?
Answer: **10** mL
